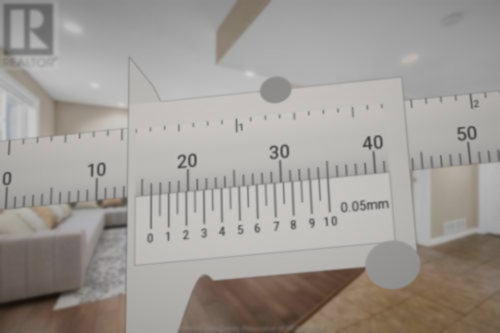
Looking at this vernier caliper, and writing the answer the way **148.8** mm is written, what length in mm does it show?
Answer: **16.0** mm
